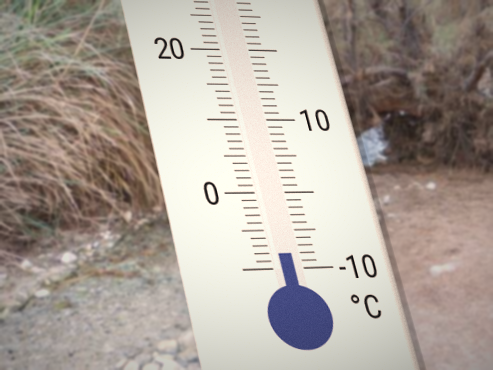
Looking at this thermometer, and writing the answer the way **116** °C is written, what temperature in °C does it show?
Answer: **-8** °C
